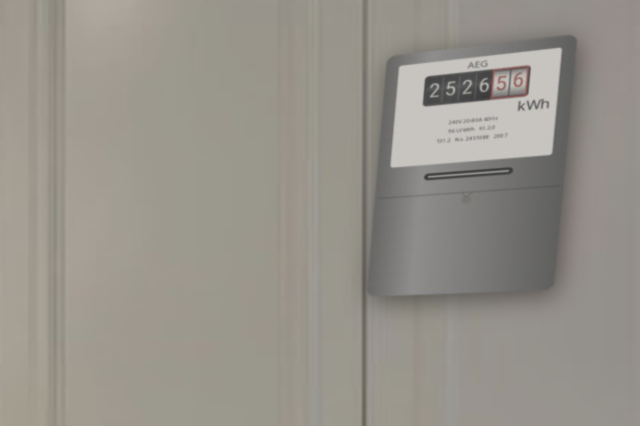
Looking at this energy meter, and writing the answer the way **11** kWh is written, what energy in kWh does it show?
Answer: **2526.56** kWh
